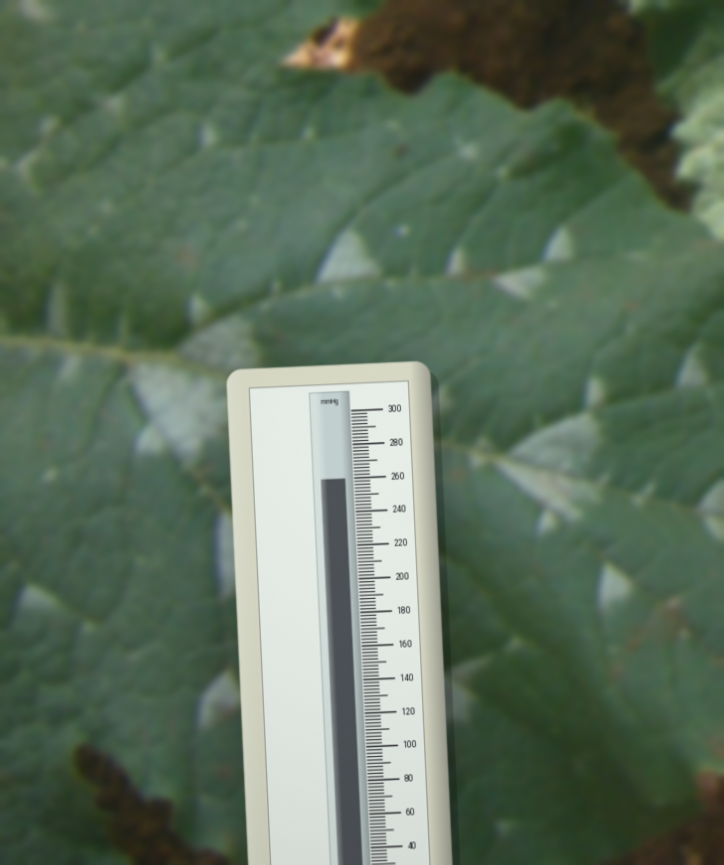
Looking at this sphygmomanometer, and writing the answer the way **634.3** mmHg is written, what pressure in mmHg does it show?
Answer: **260** mmHg
